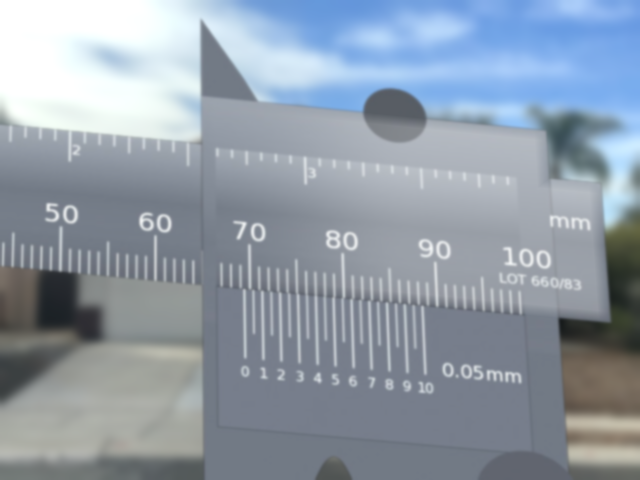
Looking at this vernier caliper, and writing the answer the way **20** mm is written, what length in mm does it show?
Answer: **69.4** mm
